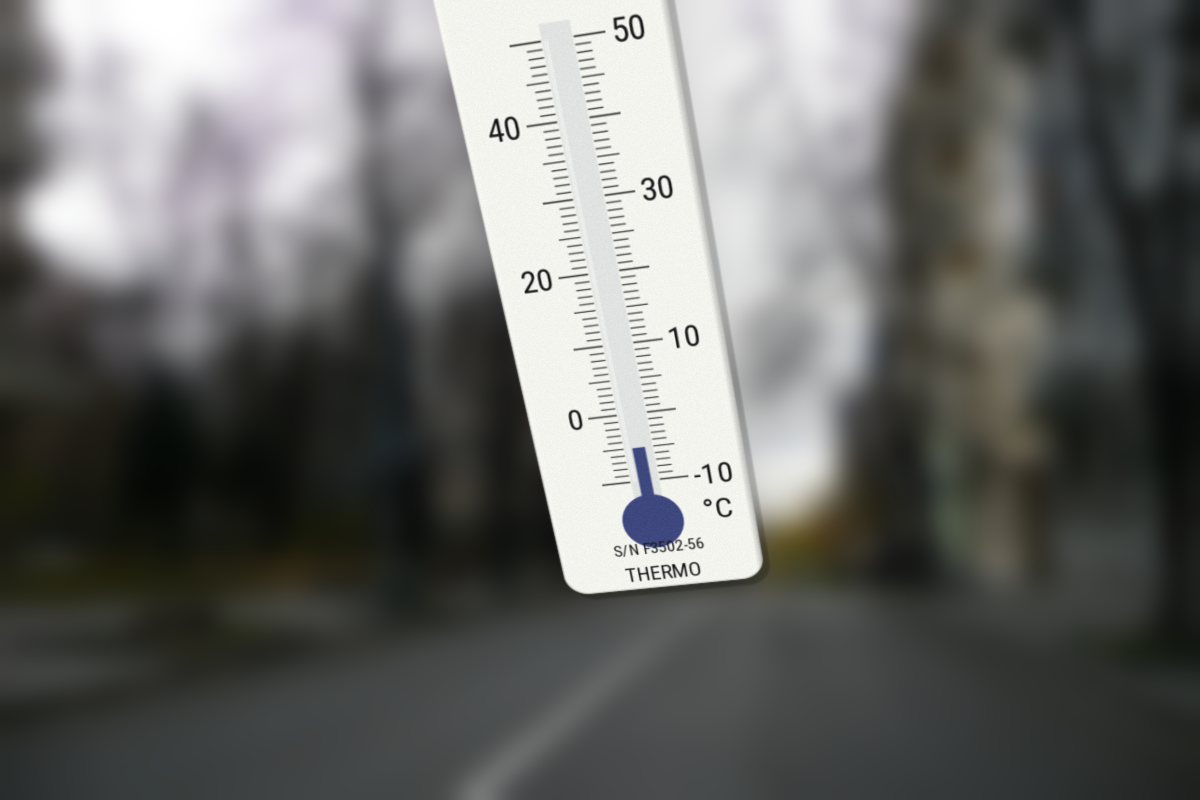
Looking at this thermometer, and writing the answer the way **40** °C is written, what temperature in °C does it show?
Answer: **-5** °C
